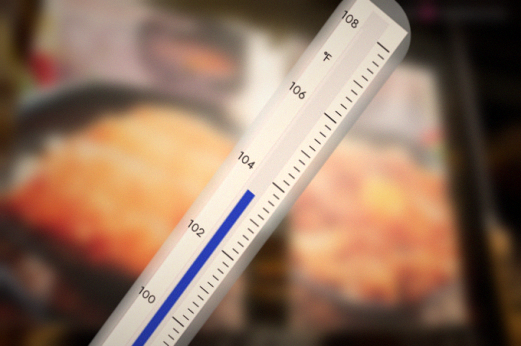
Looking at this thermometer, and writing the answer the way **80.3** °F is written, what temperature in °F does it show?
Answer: **103.5** °F
